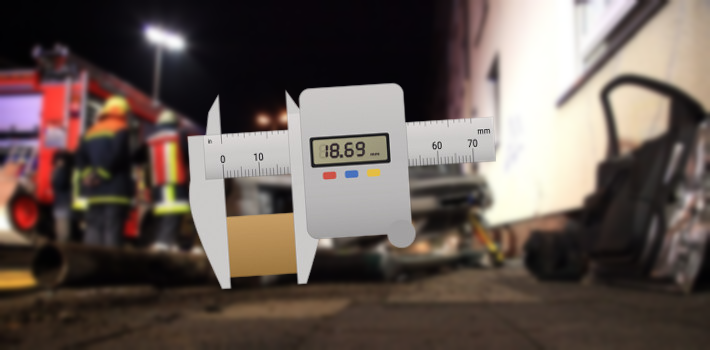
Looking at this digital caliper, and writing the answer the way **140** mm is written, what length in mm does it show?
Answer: **18.69** mm
